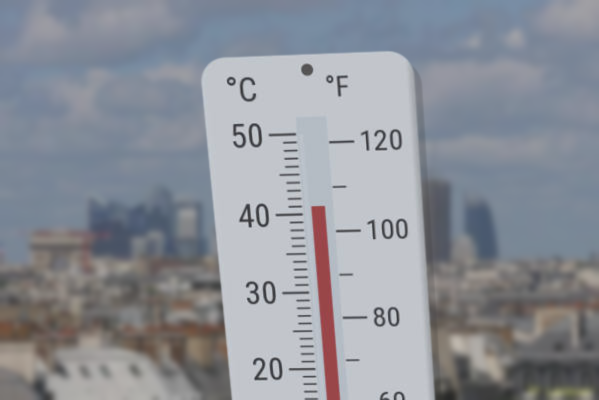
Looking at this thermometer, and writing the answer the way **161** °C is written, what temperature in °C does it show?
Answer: **41** °C
